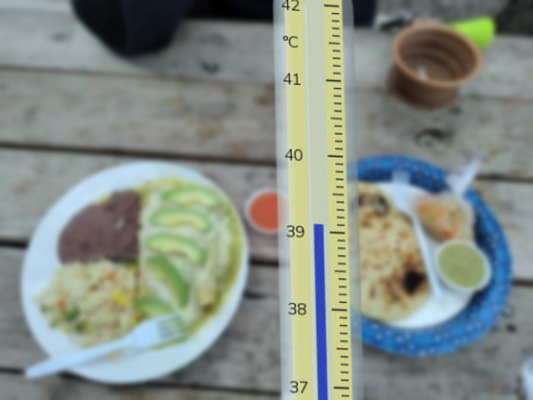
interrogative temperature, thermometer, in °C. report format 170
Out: 39.1
